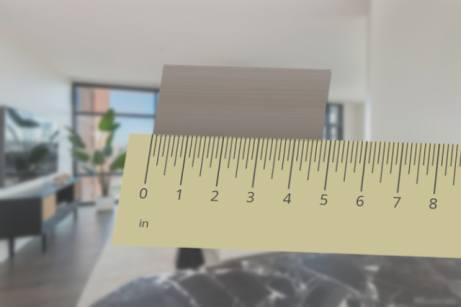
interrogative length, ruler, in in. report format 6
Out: 4.75
